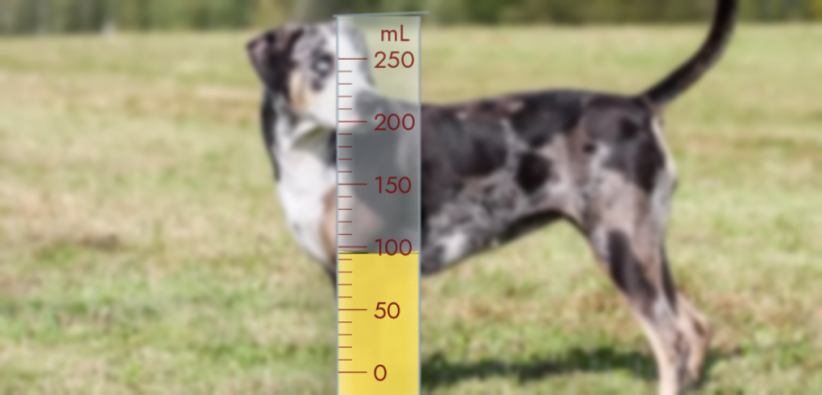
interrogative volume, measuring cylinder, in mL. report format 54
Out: 95
